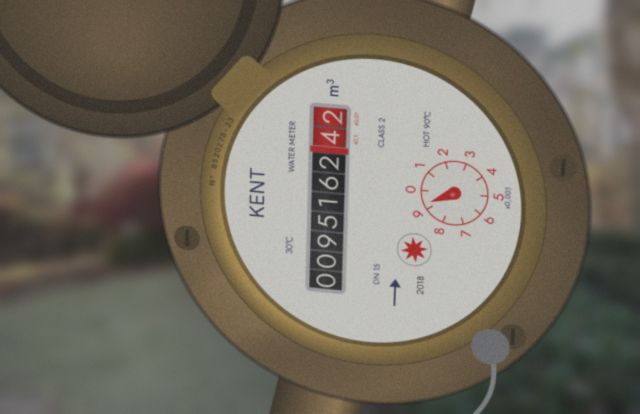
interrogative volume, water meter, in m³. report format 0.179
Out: 95162.419
